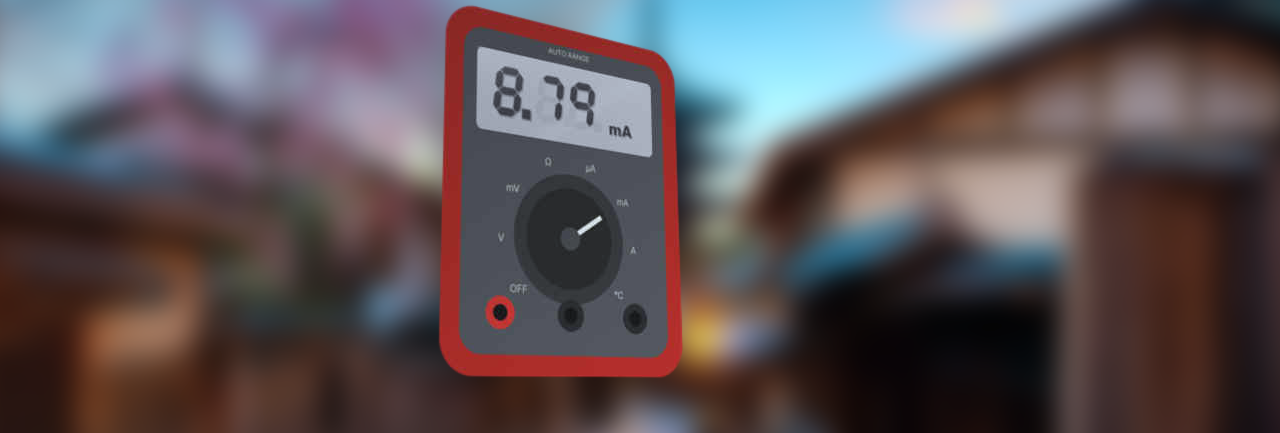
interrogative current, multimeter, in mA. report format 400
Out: 8.79
